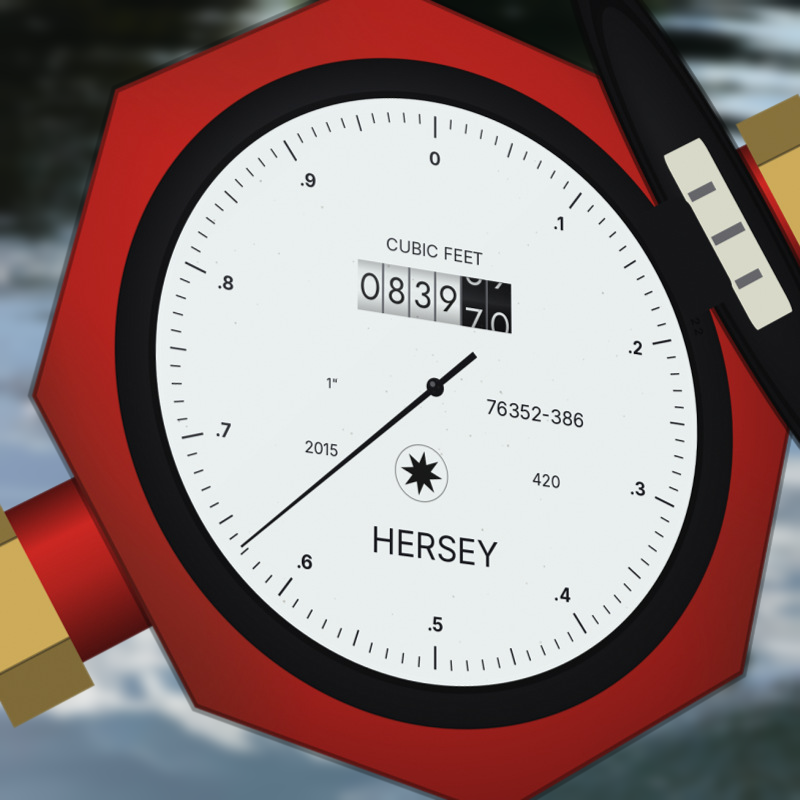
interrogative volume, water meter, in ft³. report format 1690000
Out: 83969.63
